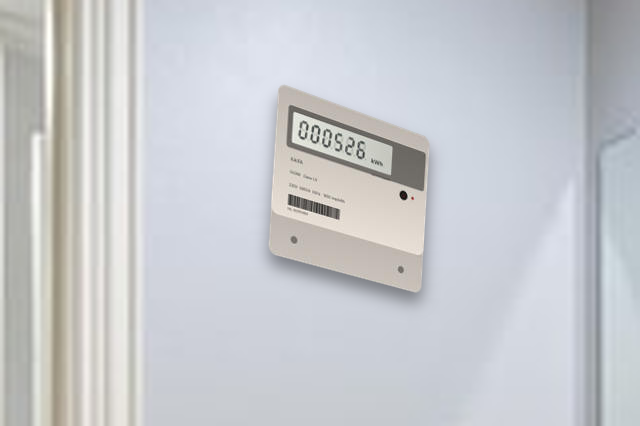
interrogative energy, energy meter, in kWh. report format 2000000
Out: 526
